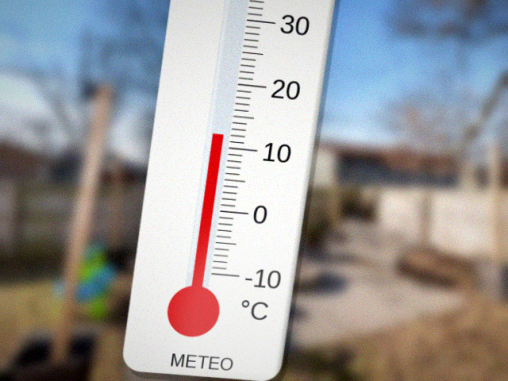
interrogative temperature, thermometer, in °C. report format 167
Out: 12
